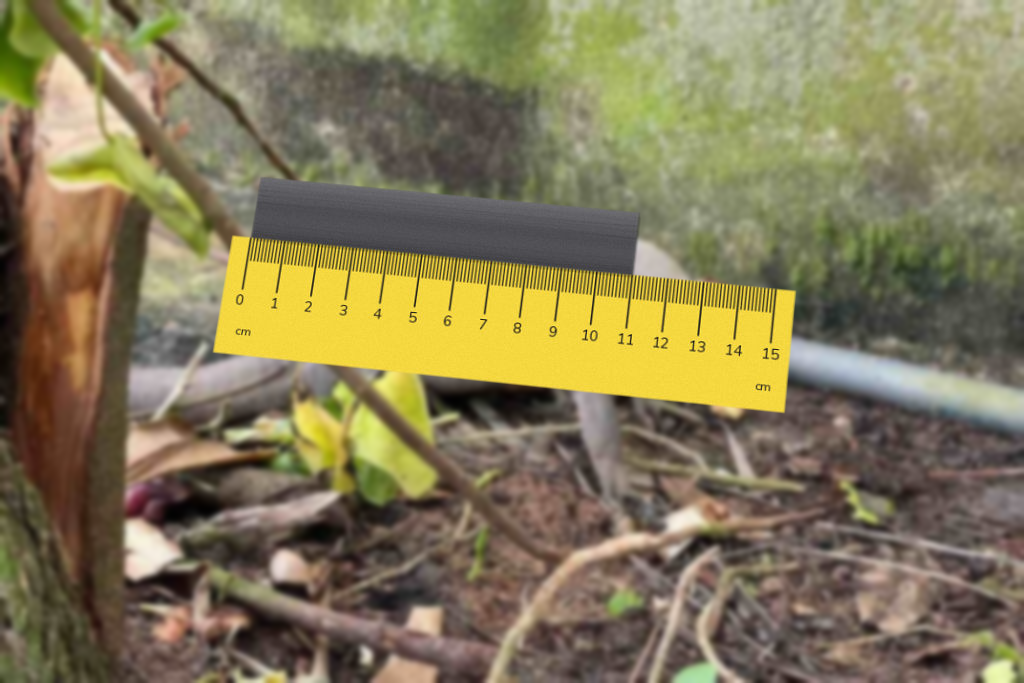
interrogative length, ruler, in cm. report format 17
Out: 11
